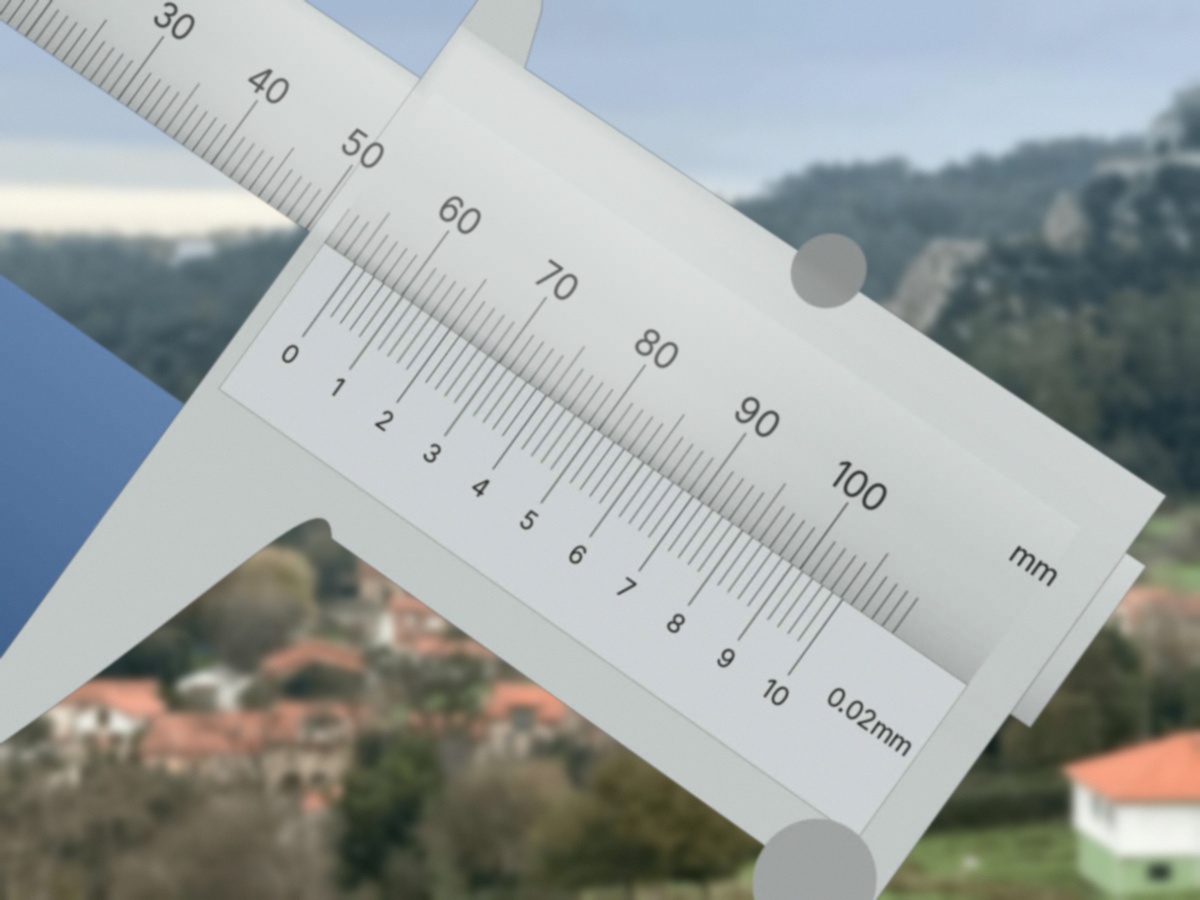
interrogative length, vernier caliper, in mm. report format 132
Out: 55.2
